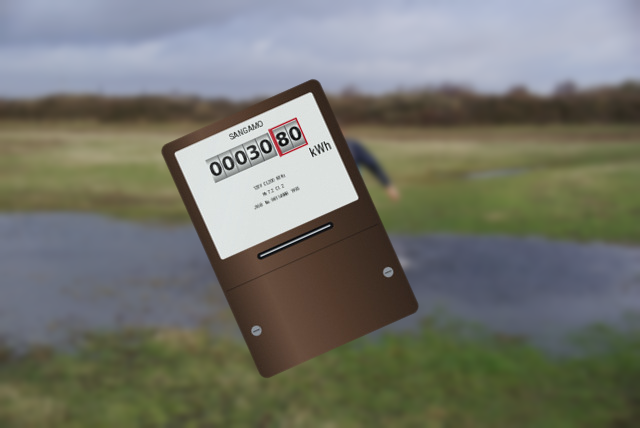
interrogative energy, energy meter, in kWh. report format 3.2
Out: 30.80
